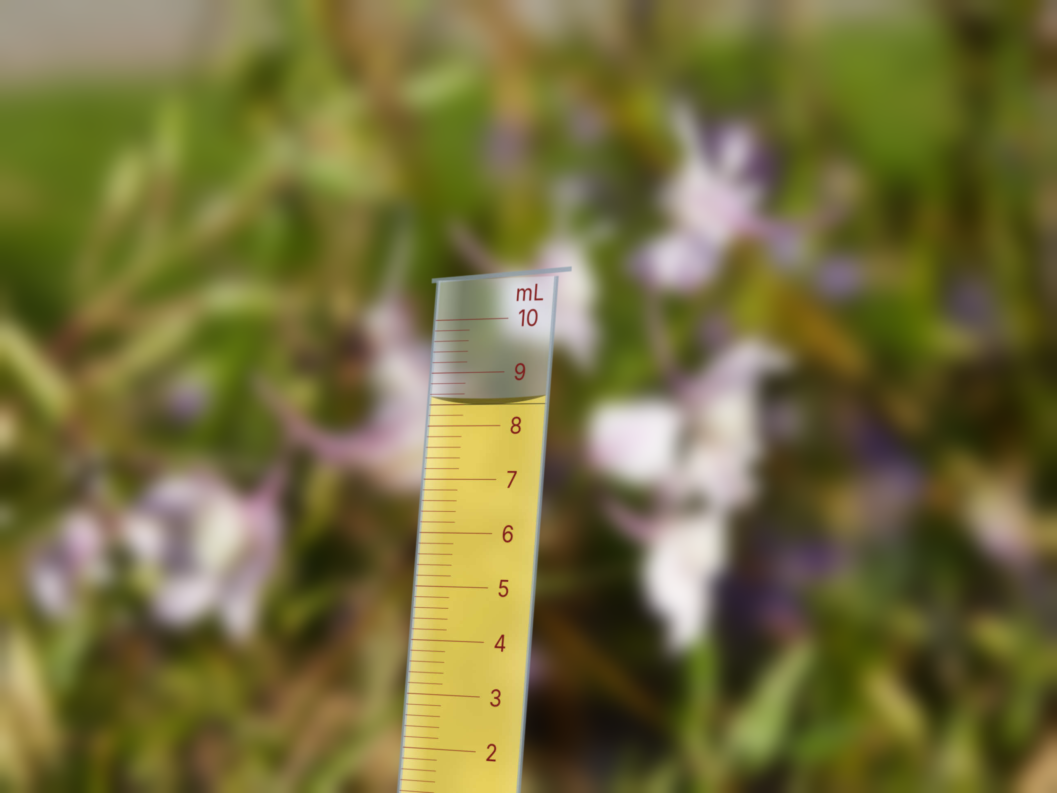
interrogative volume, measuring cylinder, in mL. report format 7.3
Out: 8.4
